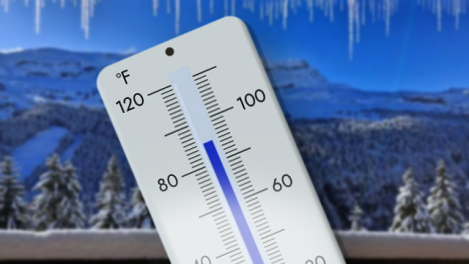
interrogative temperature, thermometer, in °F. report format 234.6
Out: 90
